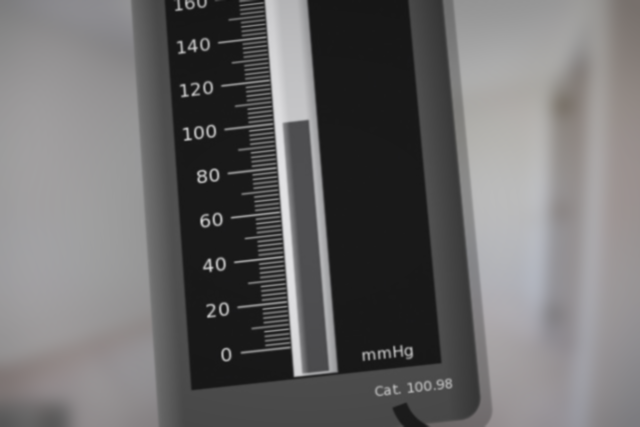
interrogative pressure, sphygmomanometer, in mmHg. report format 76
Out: 100
